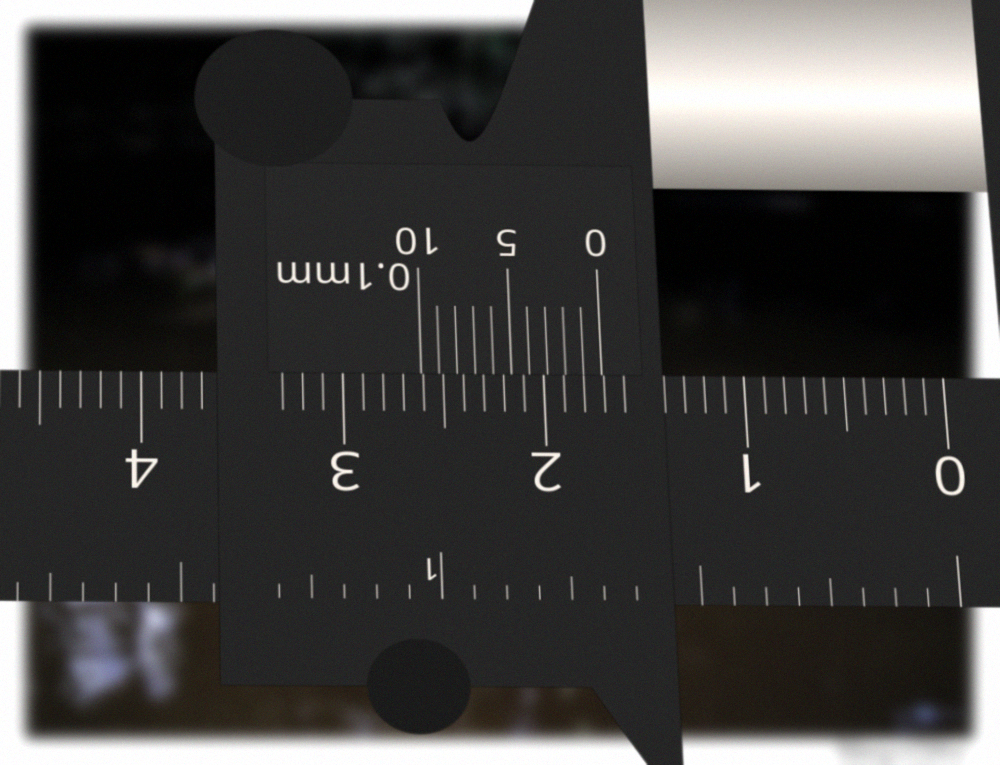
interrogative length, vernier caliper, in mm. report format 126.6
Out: 17.1
